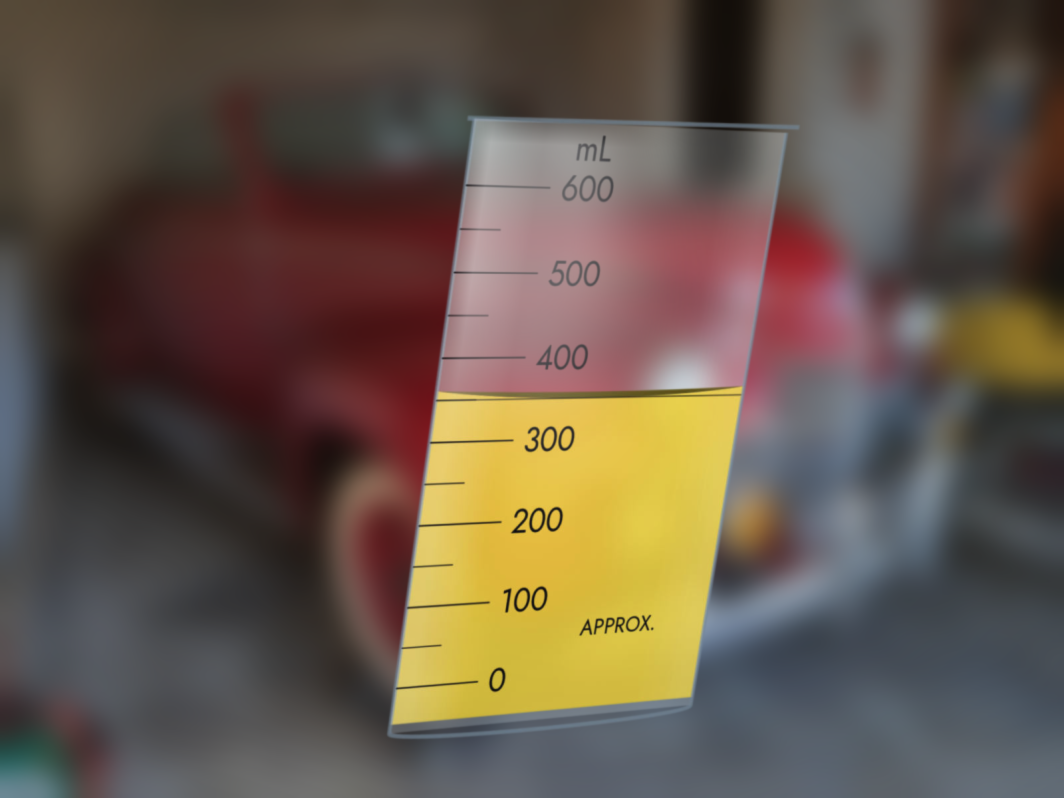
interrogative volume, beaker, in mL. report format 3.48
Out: 350
